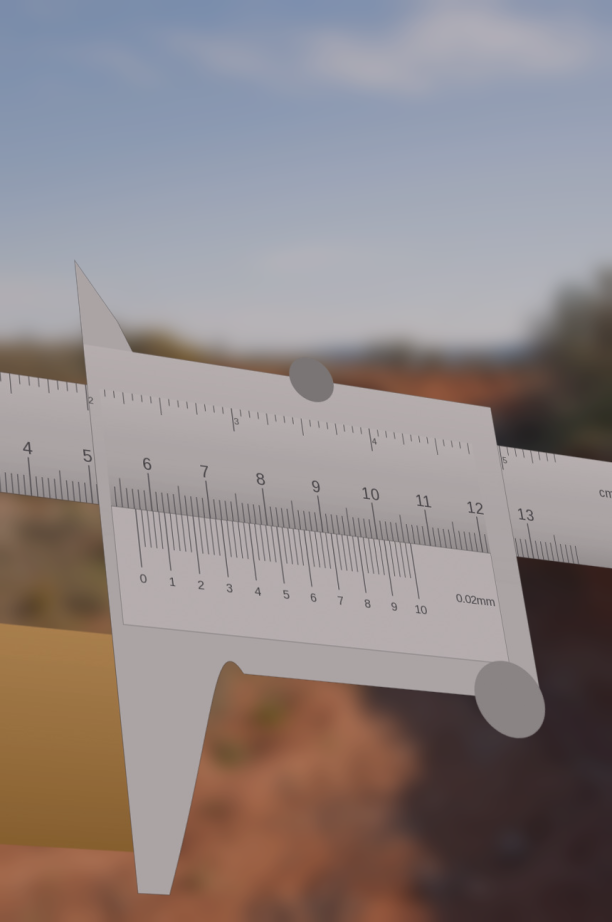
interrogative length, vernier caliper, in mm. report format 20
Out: 57.2
